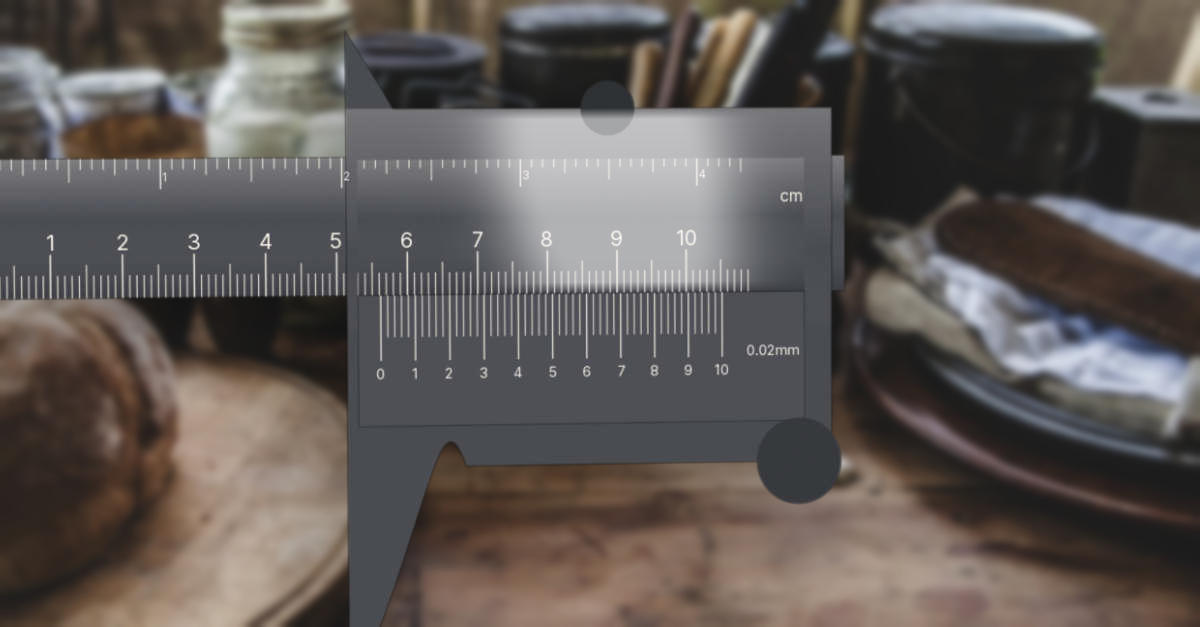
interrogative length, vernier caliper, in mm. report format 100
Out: 56.2
